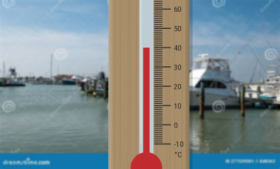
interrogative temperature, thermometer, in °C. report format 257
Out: 40
